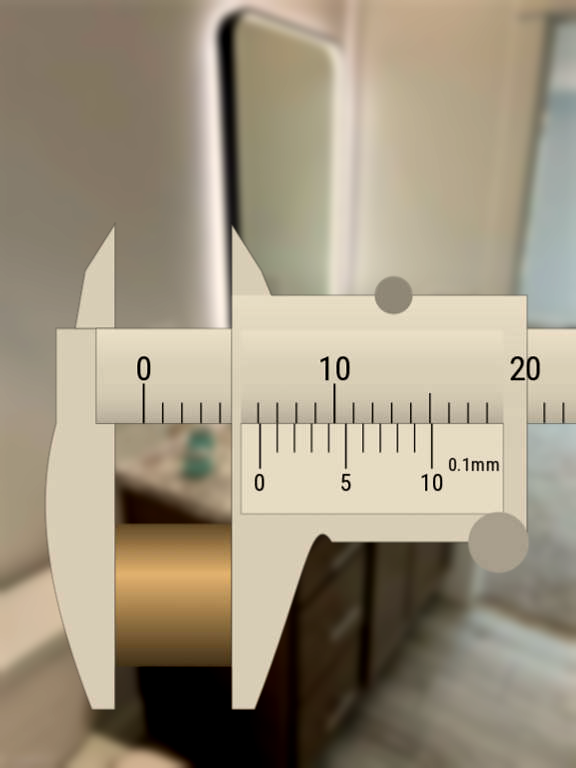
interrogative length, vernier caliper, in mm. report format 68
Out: 6.1
